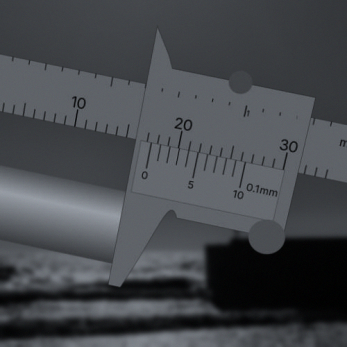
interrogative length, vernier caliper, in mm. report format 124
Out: 17.4
